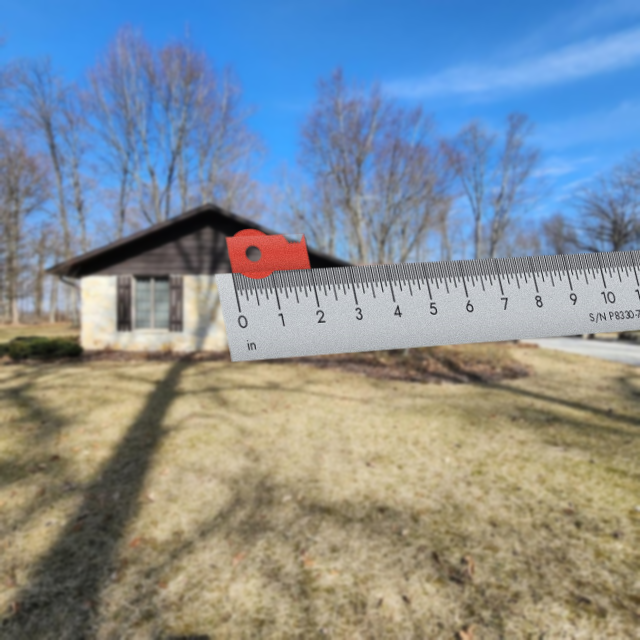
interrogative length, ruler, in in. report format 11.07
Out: 2
